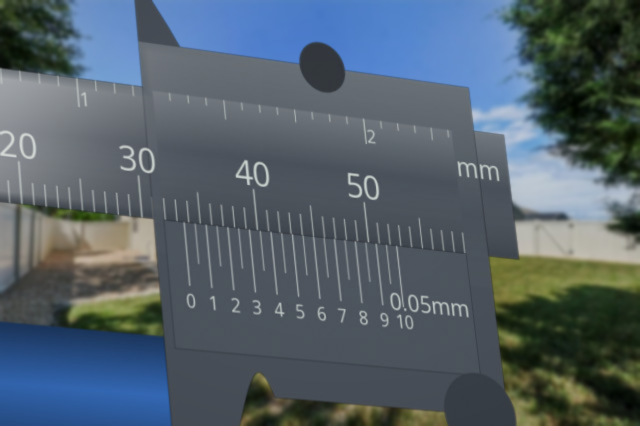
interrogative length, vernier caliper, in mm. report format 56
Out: 33.6
